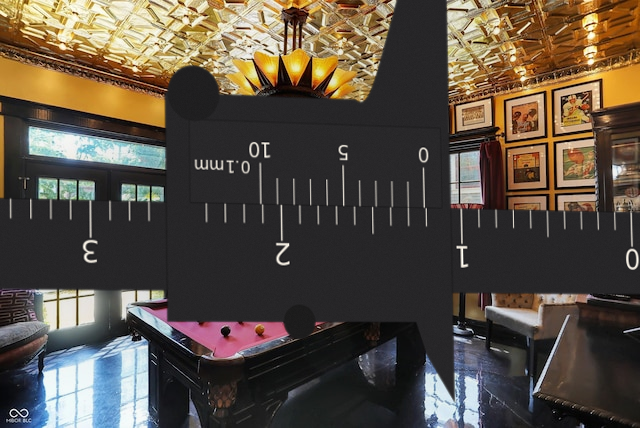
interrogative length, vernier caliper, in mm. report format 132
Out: 12.1
